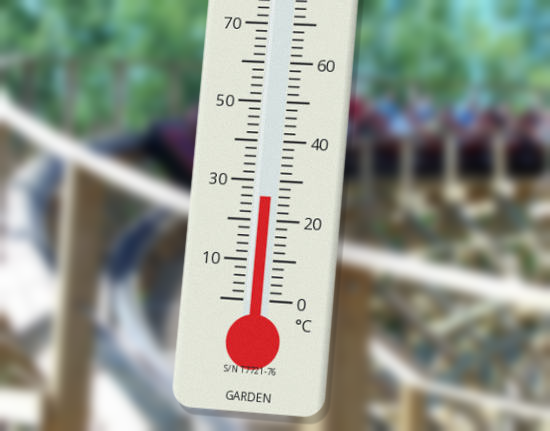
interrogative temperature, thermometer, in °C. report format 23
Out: 26
